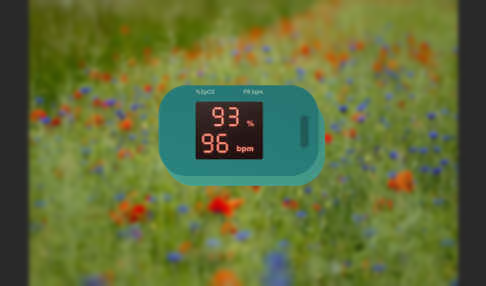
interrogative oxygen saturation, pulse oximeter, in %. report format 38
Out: 93
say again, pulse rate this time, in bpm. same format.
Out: 96
